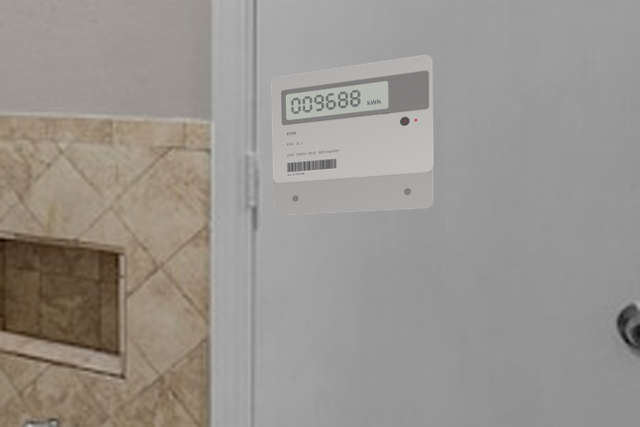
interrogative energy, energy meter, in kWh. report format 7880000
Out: 9688
